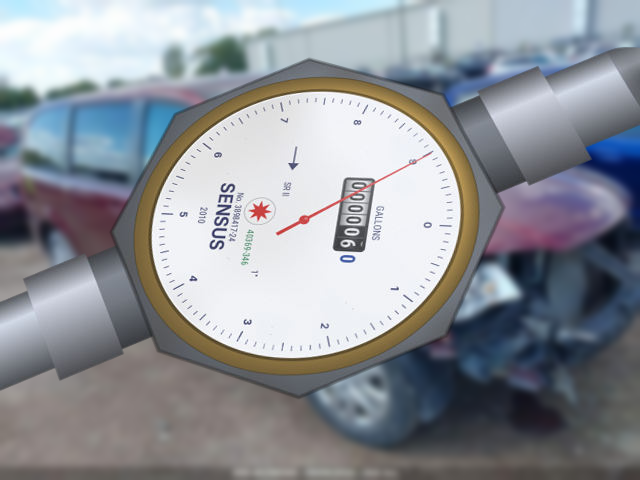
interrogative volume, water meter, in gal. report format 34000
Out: 59.0
